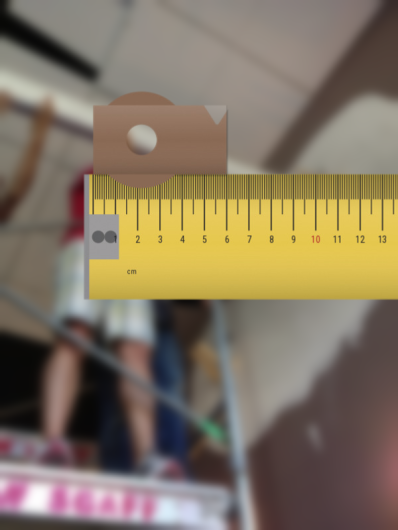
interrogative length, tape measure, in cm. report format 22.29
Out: 6
